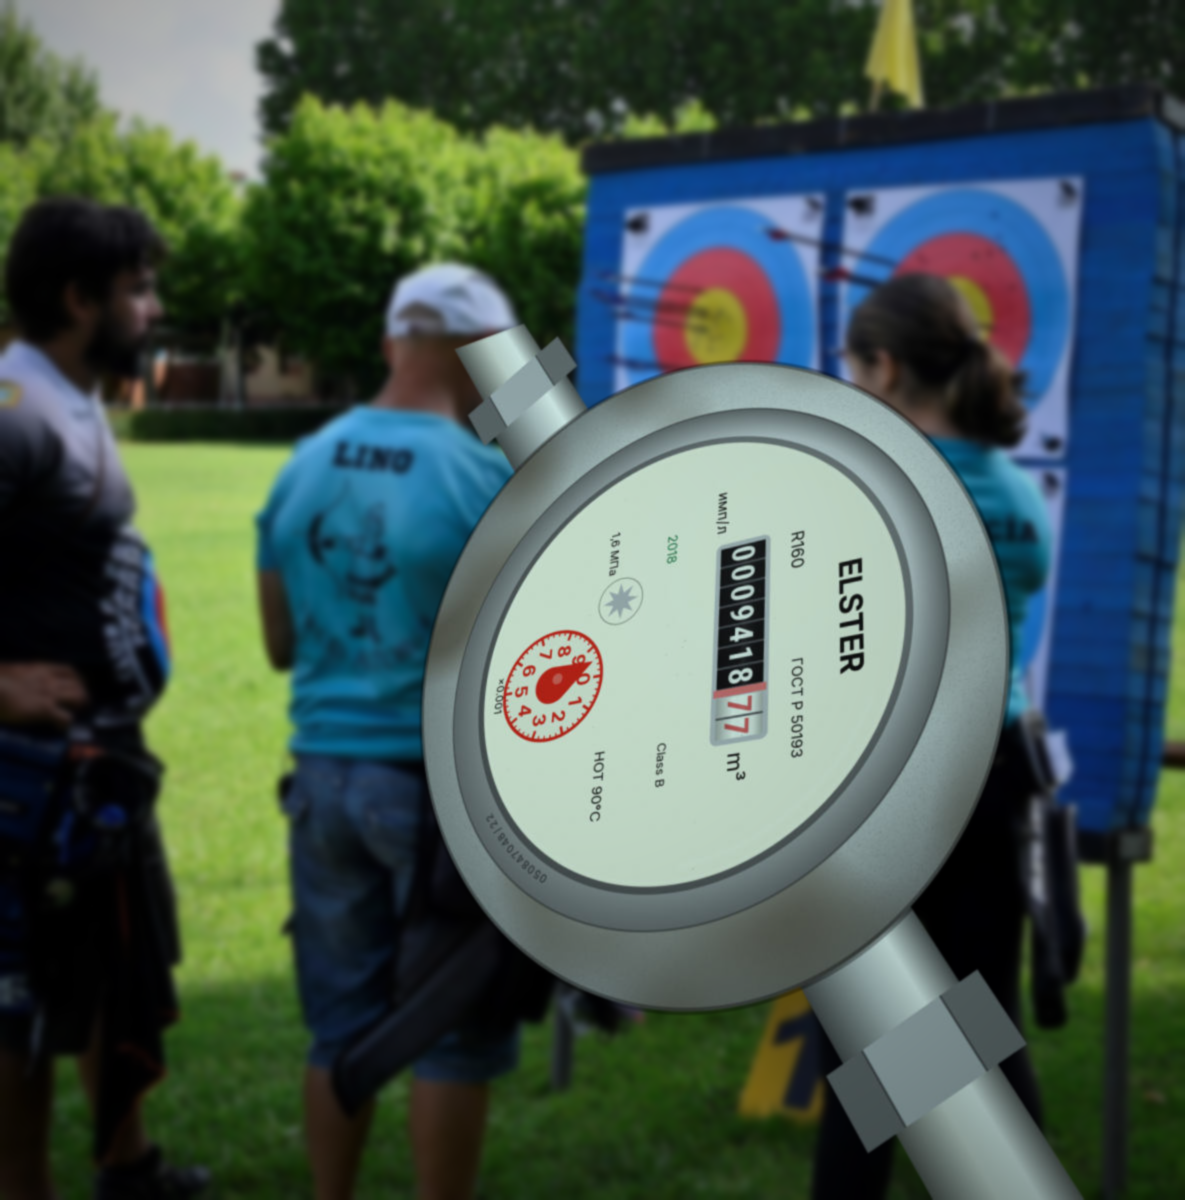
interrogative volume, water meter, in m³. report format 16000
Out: 9418.769
